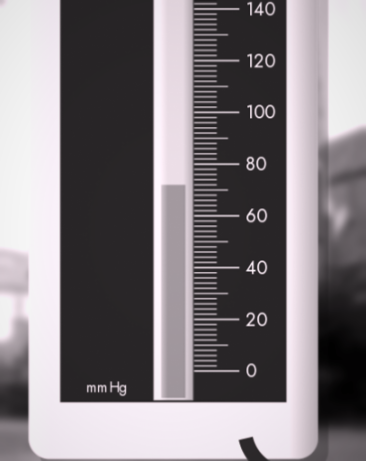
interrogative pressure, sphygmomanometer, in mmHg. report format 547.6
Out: 72
